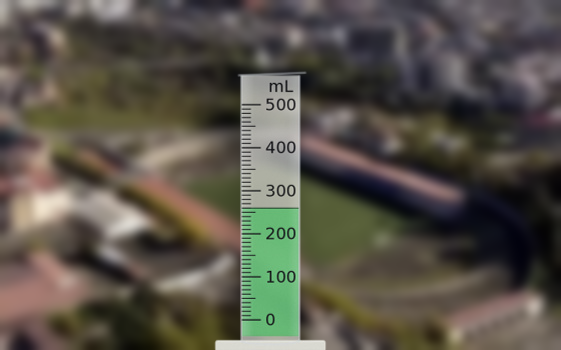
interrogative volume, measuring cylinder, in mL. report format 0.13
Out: 260
